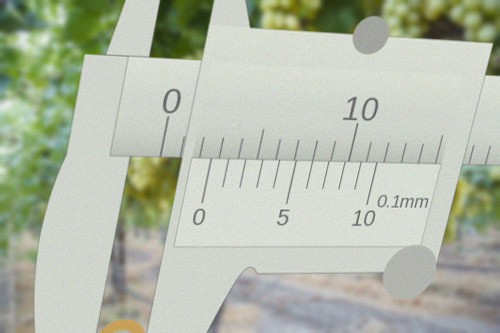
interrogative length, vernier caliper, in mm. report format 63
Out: 2.6
